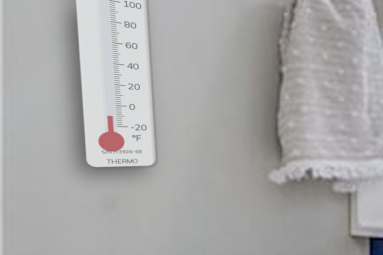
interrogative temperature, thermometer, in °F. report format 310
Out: -10
